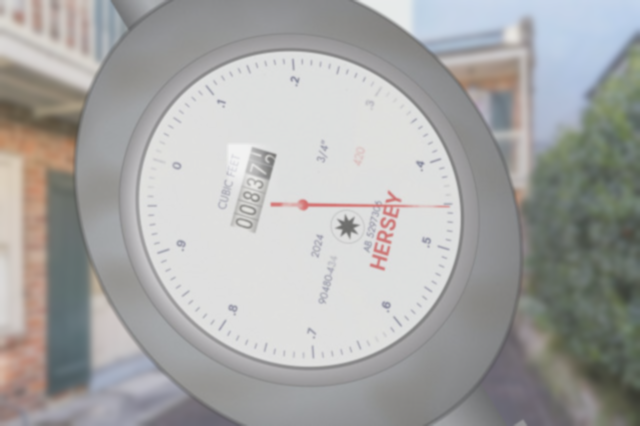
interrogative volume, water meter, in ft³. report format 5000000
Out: 8371.45
